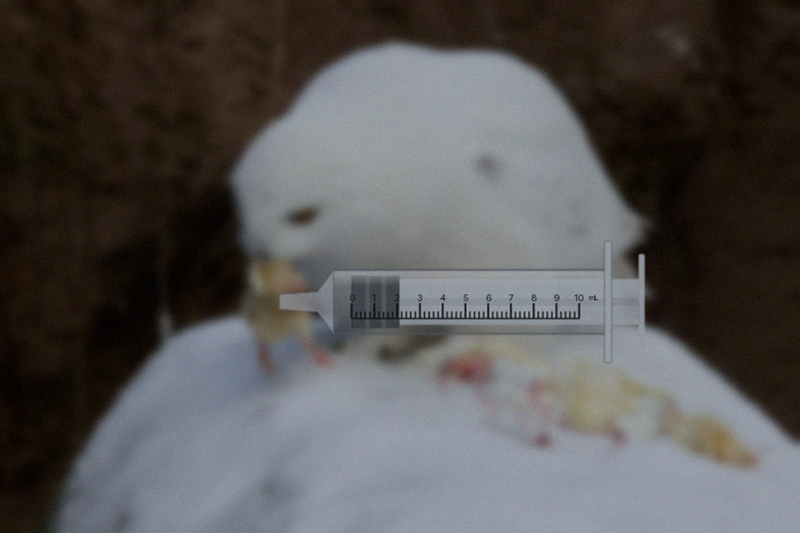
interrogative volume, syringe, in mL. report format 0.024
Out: 0
